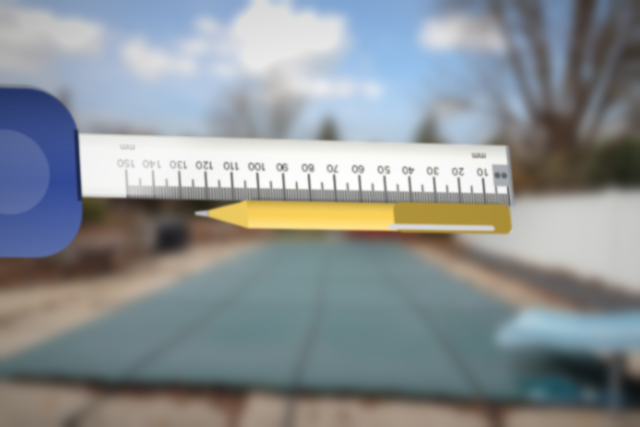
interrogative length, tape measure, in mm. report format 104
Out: 125
